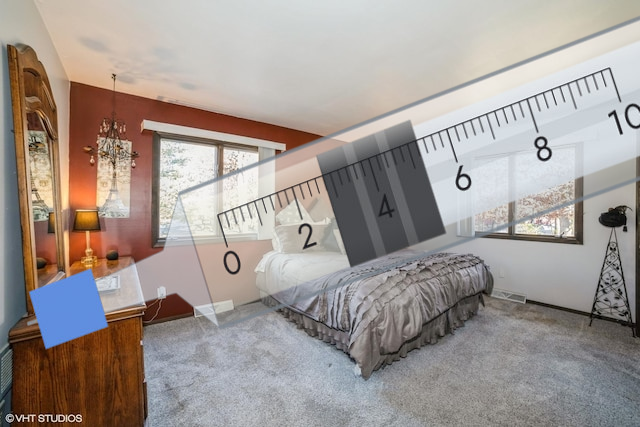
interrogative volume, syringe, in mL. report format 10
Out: 2.8
